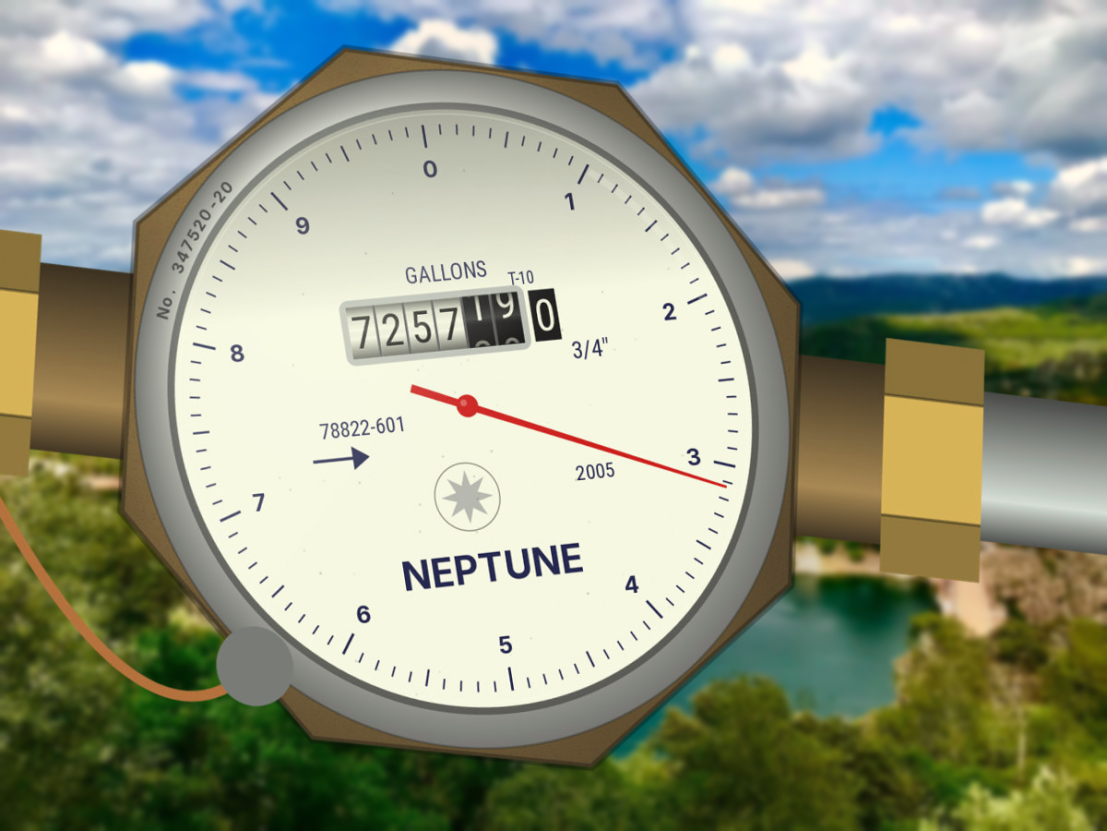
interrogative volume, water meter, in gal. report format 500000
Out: 7257193.1
